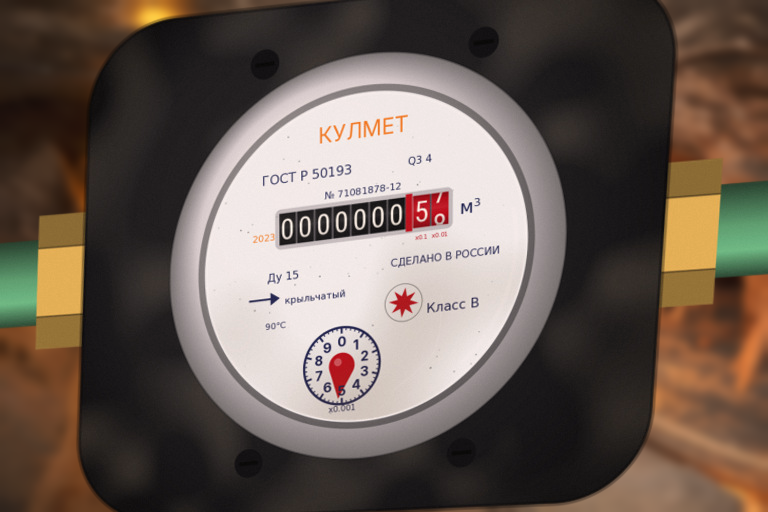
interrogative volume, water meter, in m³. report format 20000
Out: 0.575
